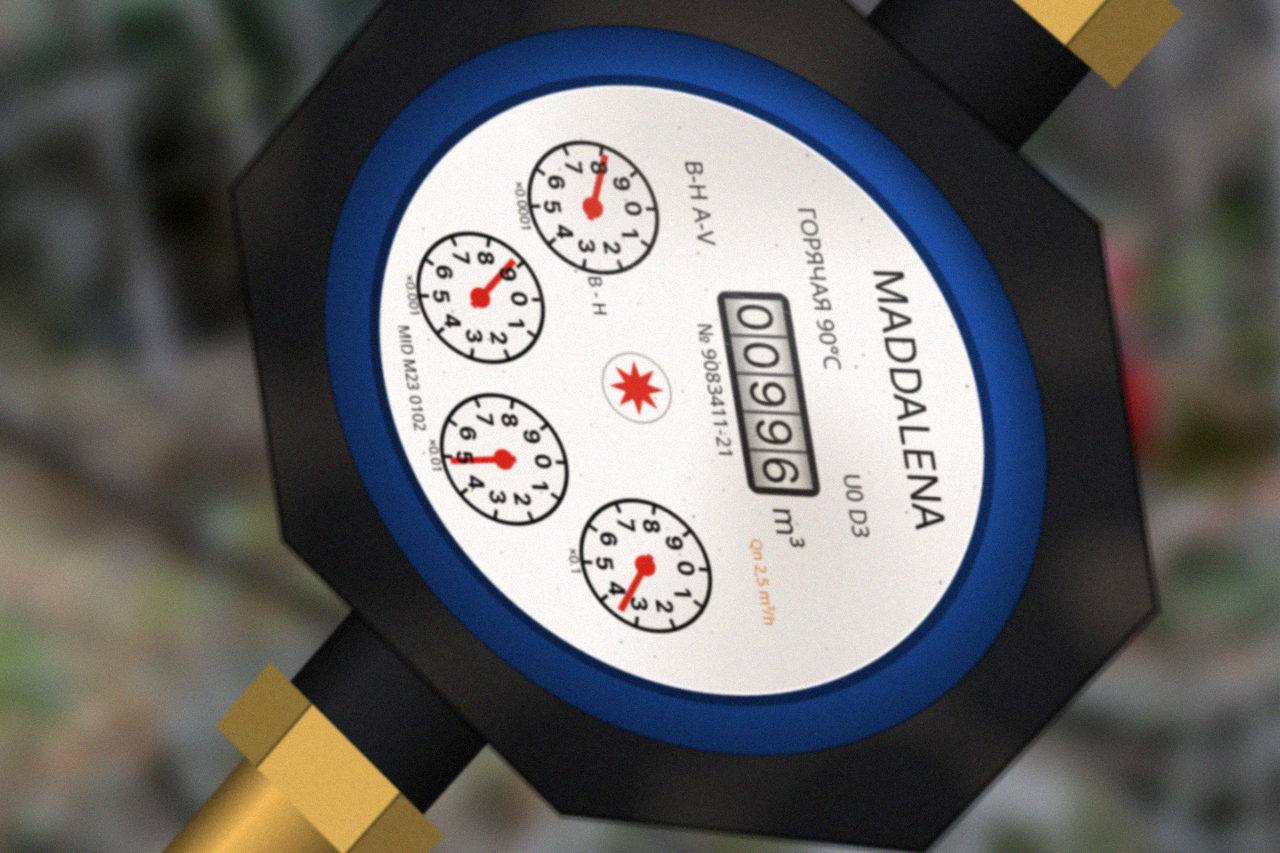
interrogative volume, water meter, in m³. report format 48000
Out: 996.3488
